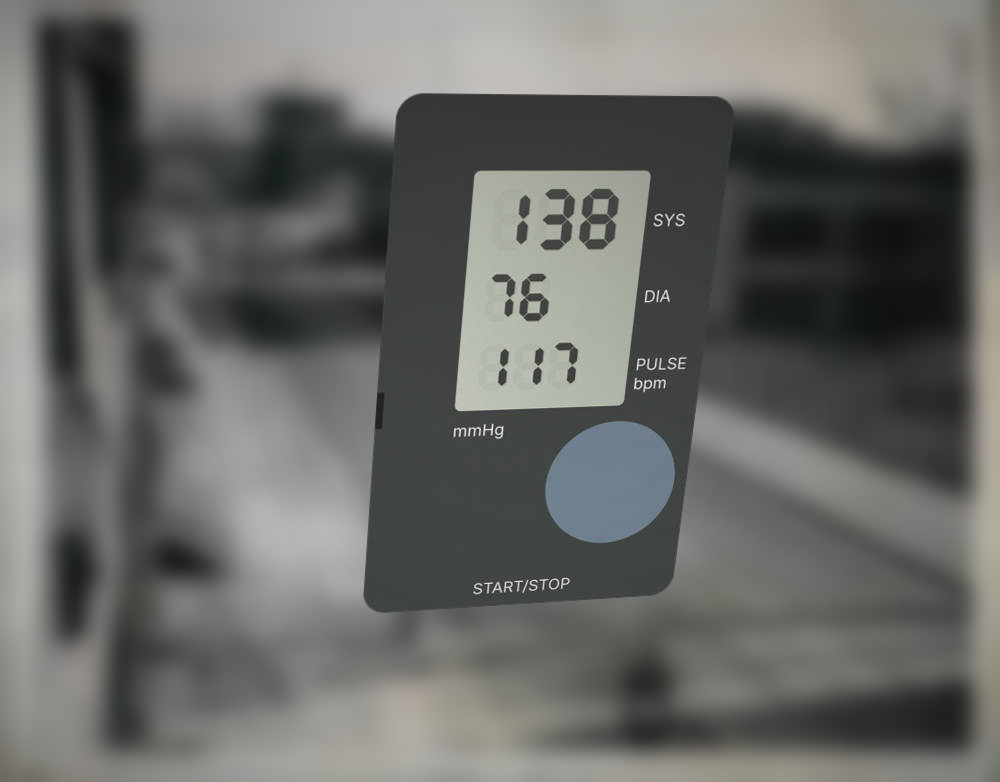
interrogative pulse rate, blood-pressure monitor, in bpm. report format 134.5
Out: 117
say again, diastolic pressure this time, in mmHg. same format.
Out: 76
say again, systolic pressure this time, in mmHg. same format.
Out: 138
